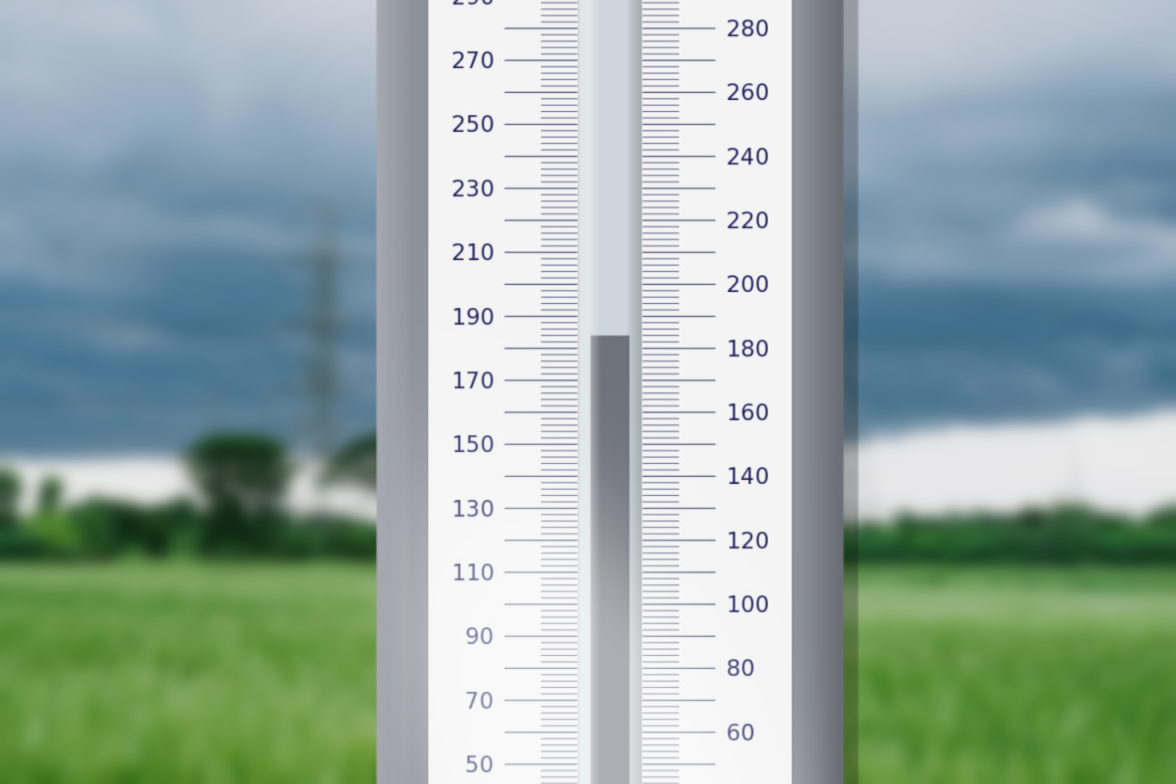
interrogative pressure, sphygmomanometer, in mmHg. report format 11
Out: 184
